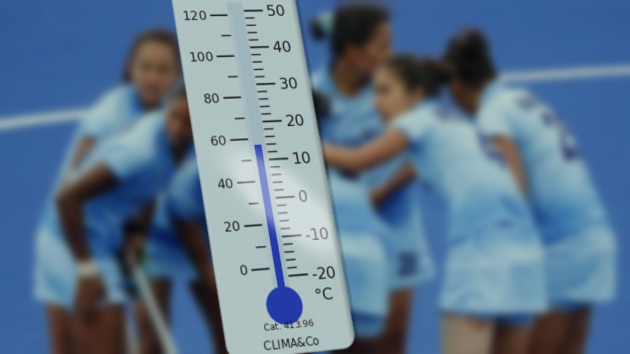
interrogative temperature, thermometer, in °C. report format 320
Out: 14
